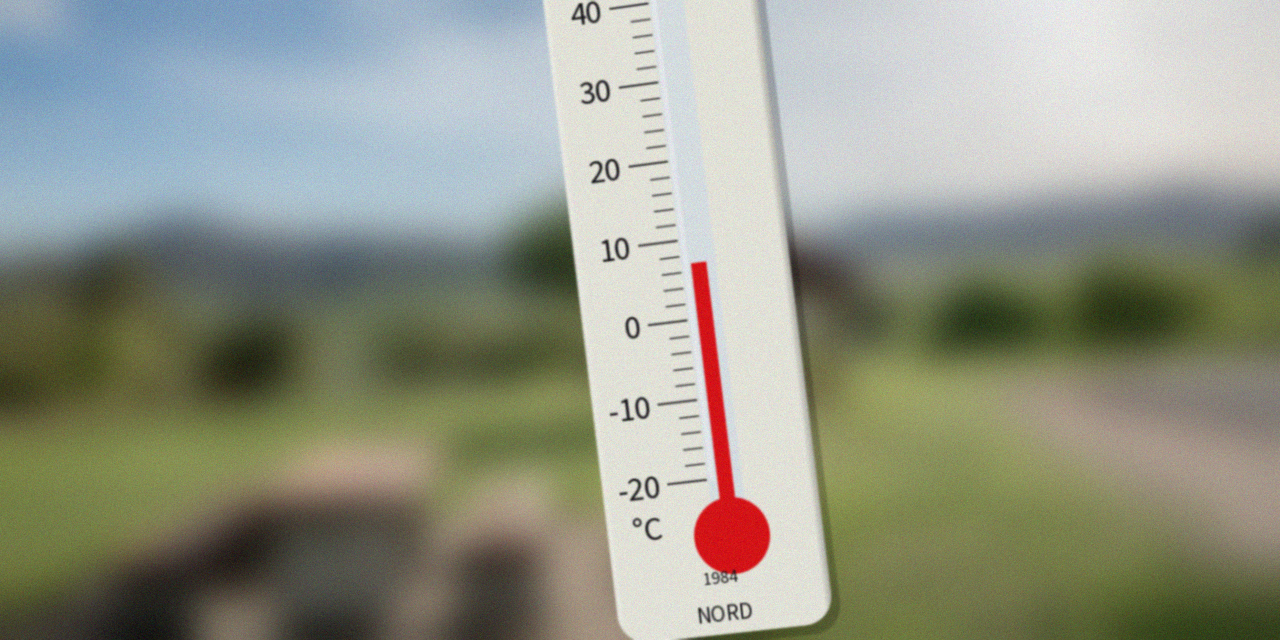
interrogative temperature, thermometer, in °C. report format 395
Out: 7
